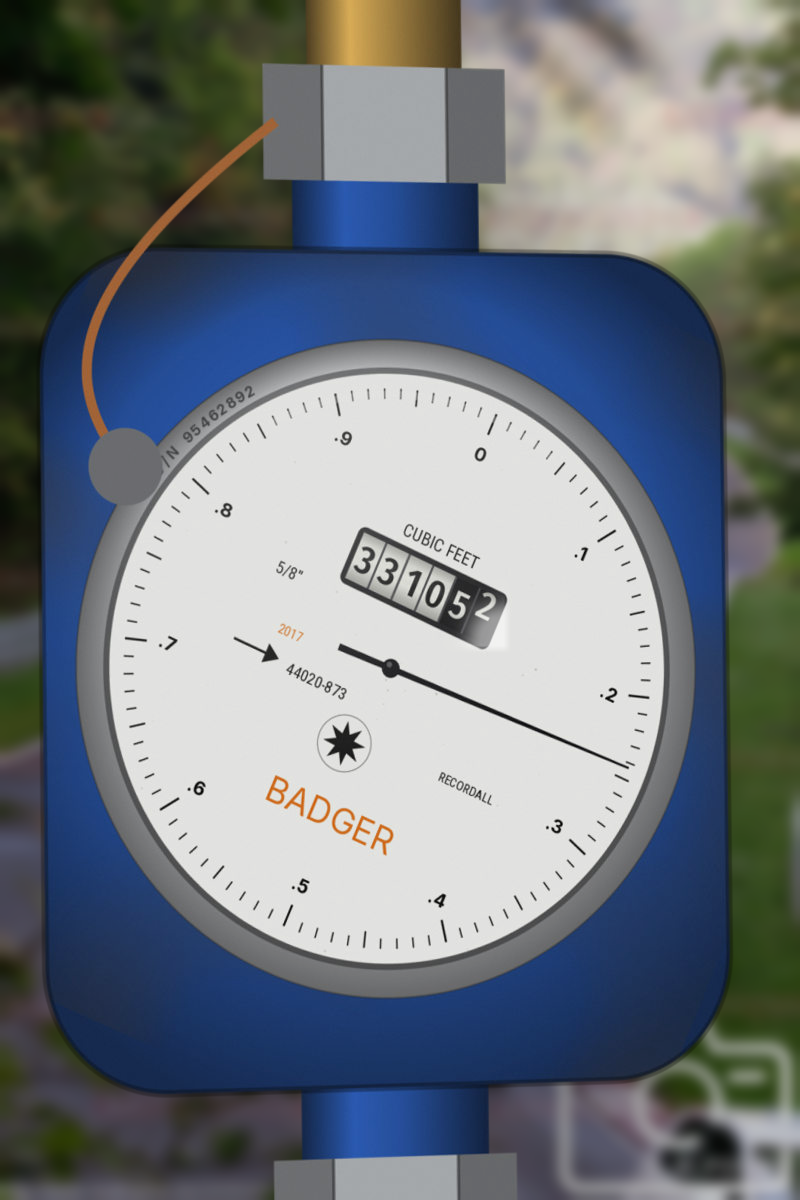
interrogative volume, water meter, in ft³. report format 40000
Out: 331052.24
